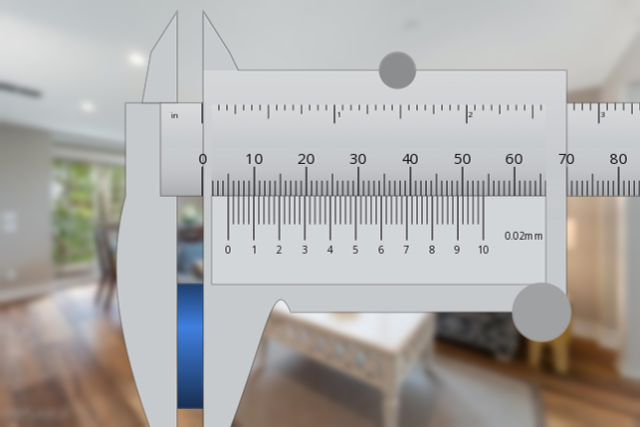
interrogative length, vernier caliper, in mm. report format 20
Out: 5.0
